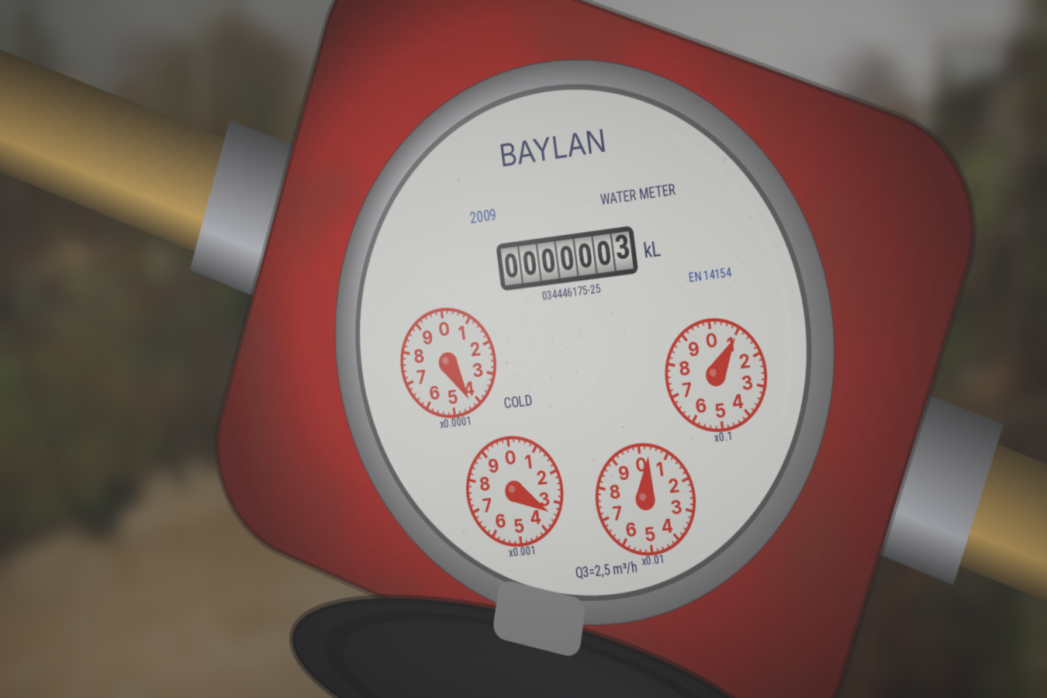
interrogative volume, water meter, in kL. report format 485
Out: 3.1034
